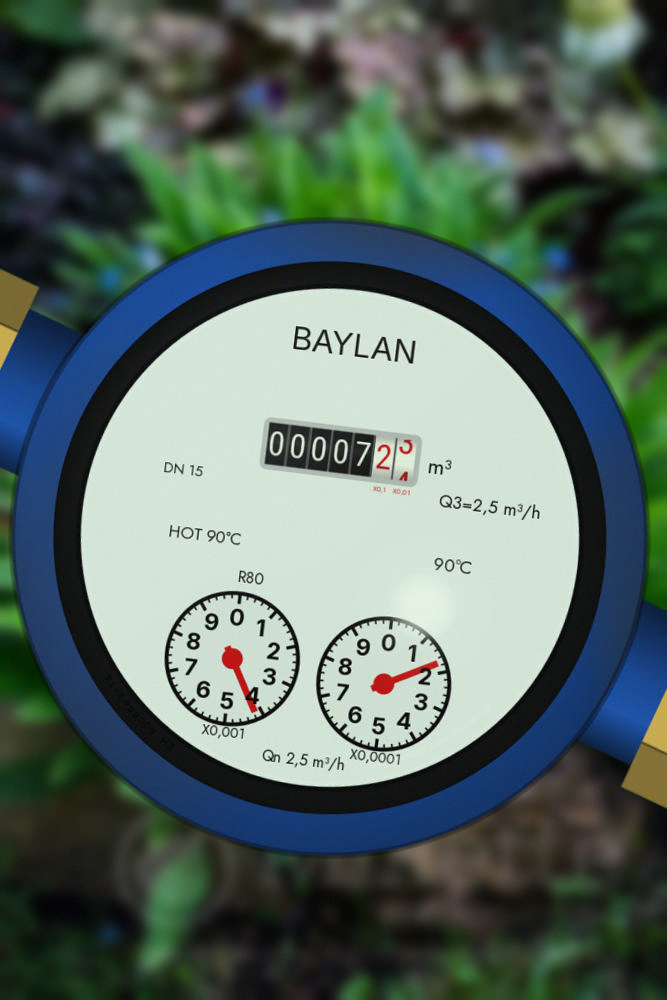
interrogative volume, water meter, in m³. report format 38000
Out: 7.2341
